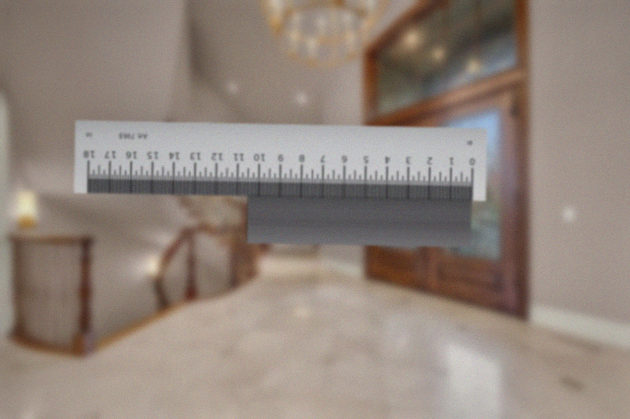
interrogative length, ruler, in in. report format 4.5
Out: 10.5
